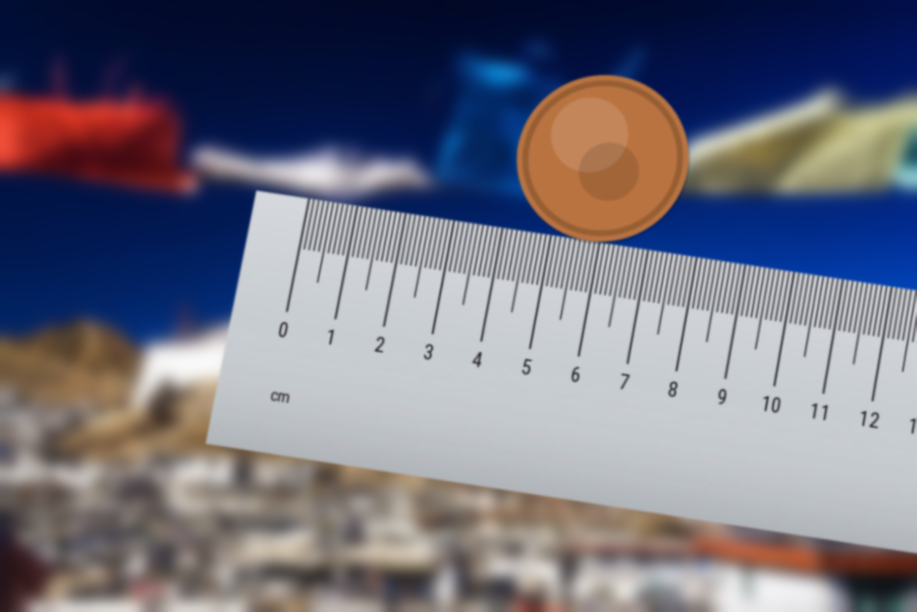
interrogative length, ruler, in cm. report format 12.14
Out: 3.5
